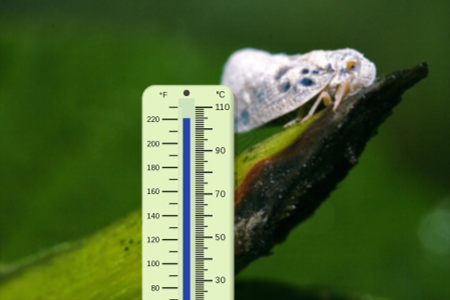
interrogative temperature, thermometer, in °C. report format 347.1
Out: 105
